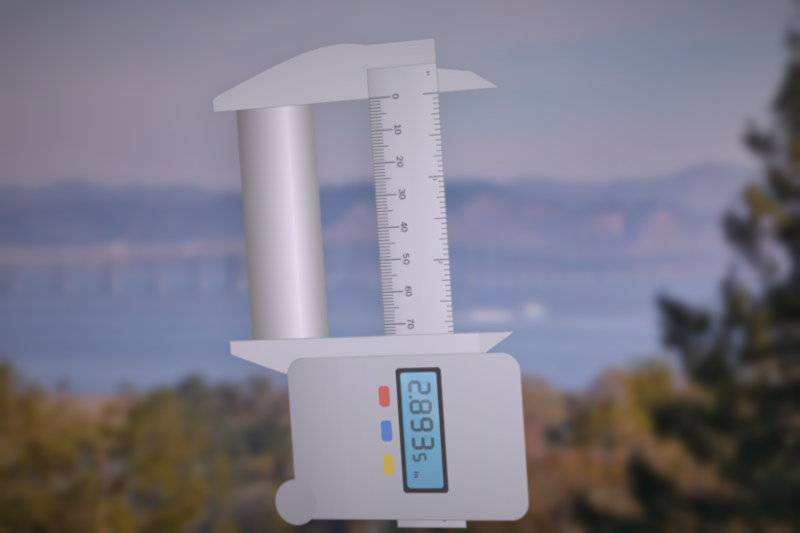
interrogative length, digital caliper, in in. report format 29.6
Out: 2.8935
